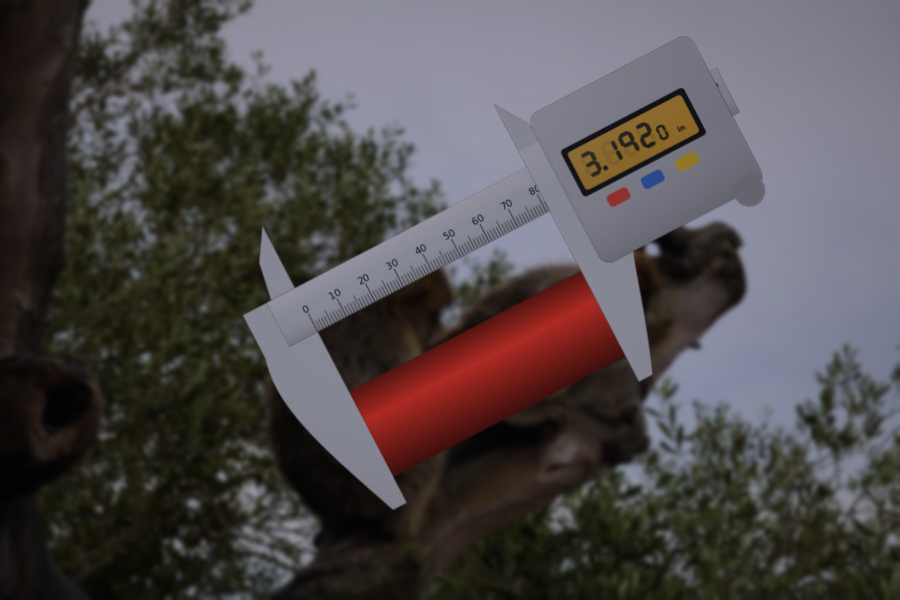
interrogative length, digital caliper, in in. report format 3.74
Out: 3.1920
